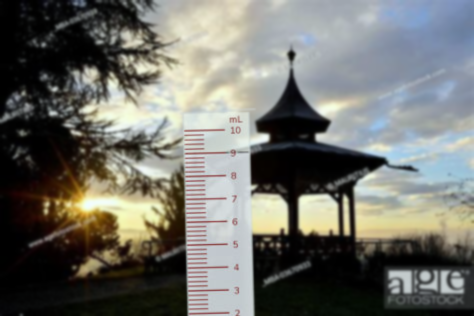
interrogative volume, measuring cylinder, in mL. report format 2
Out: 9
